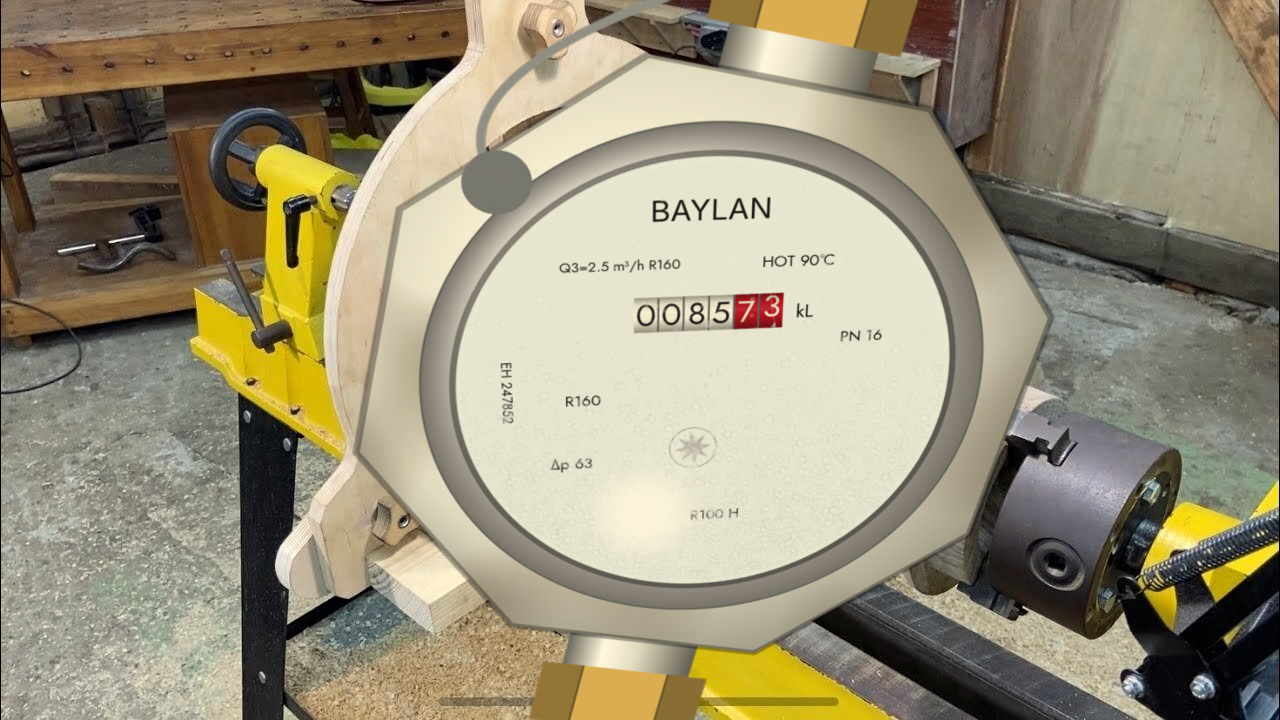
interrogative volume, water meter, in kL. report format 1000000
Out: 85.73
